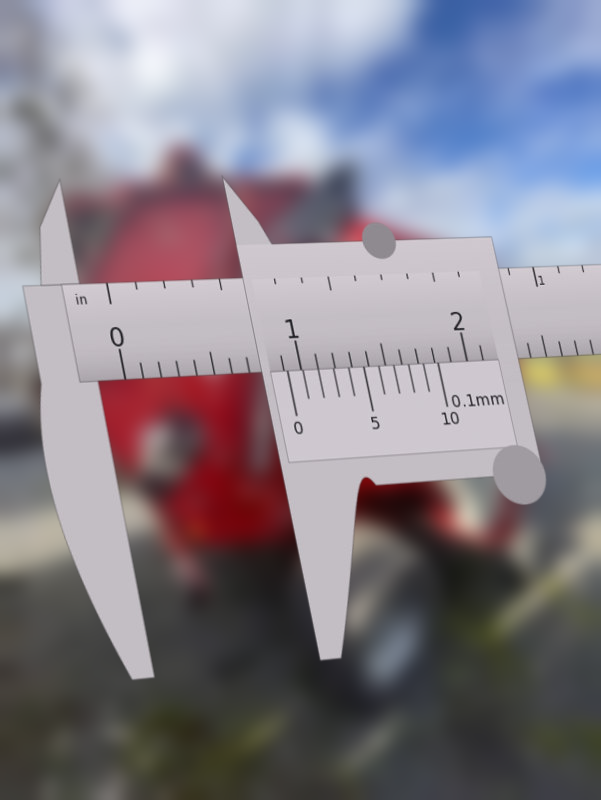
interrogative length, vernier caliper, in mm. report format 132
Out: 9.2
